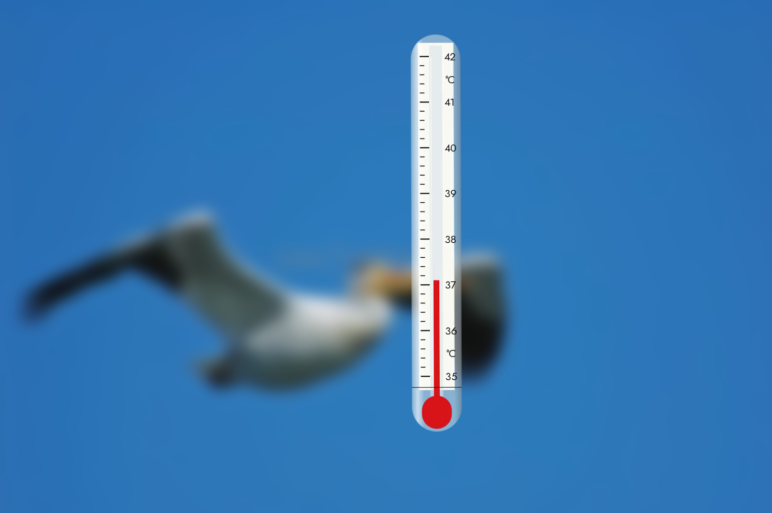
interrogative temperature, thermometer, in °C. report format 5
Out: 37.1
